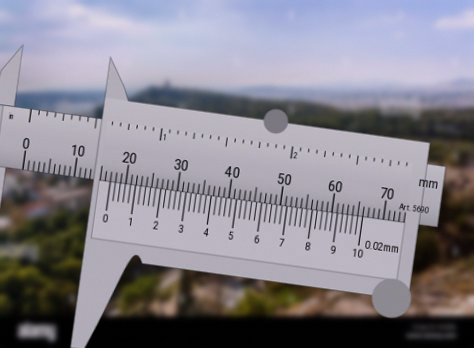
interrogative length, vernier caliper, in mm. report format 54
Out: 17.0
